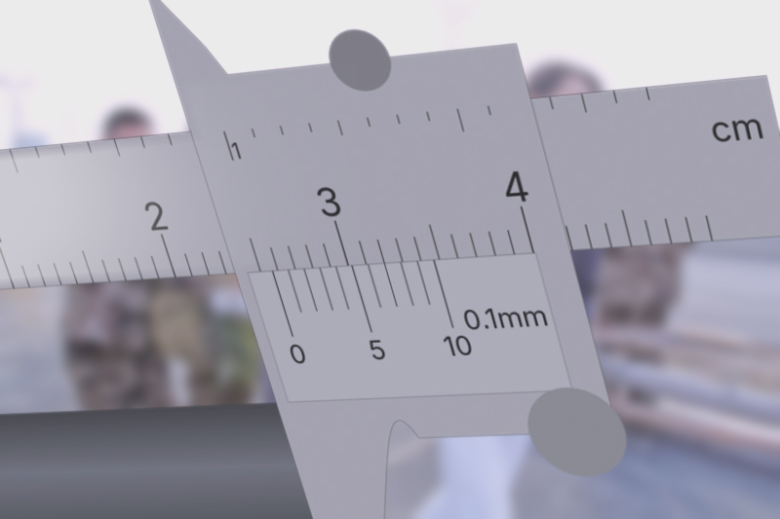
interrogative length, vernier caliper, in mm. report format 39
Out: 25.7
